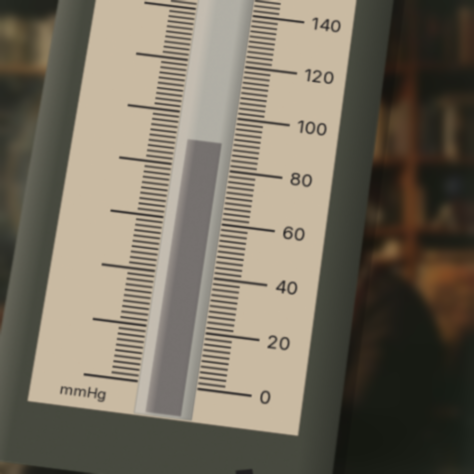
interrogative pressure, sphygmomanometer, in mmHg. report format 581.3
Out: 90
